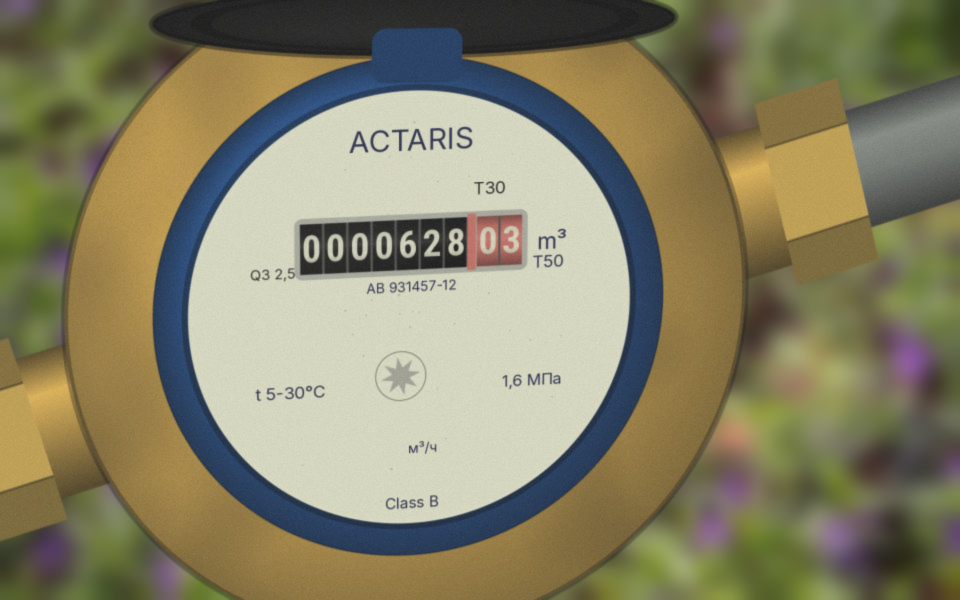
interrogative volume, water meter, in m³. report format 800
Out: 628.03
